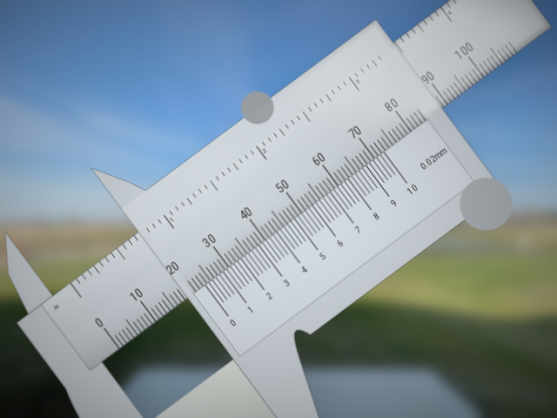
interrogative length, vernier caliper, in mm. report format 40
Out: 23.5
